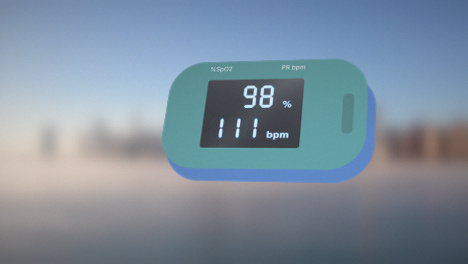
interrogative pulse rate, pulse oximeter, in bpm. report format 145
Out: 111
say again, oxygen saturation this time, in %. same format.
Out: 98
